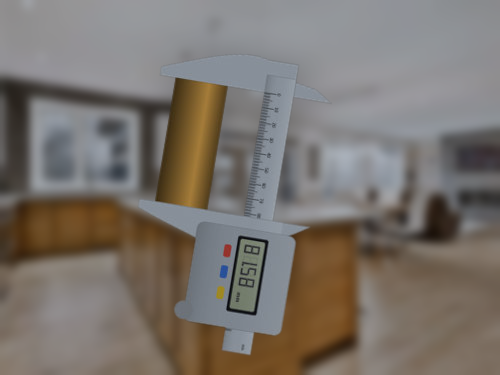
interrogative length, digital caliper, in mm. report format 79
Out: 81.58
